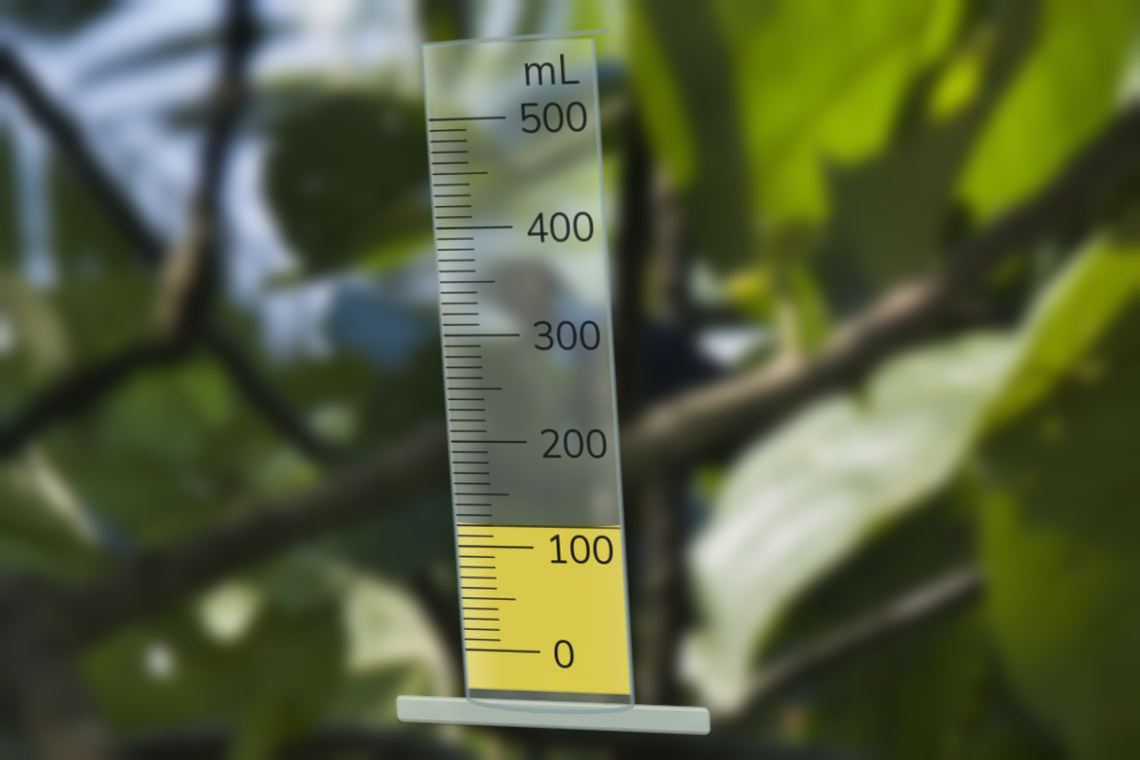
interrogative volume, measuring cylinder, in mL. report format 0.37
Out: 120
